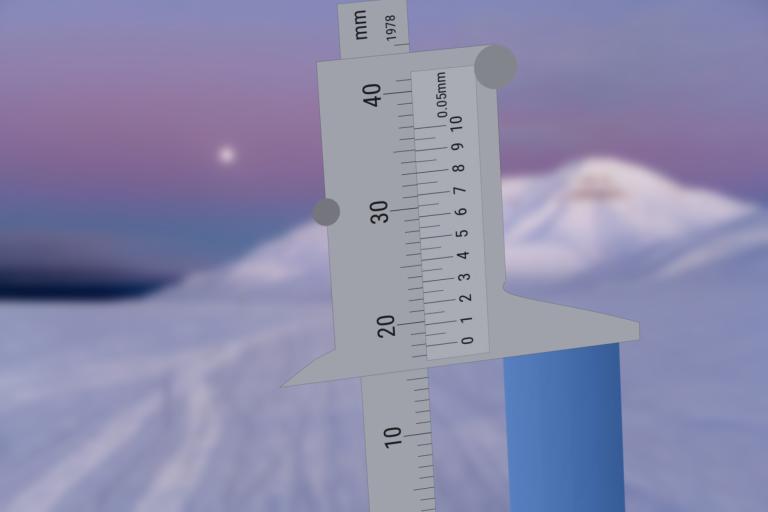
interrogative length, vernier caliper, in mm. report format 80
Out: 17.8
